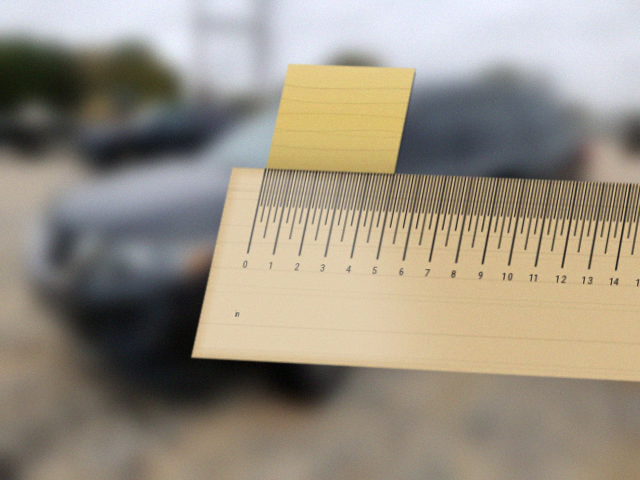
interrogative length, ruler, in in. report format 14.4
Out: 5
